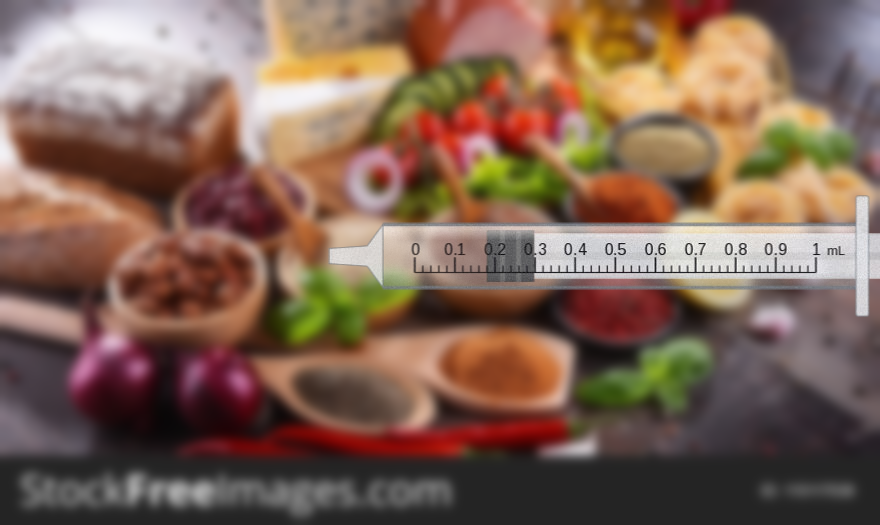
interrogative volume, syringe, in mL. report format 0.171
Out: 0.18
